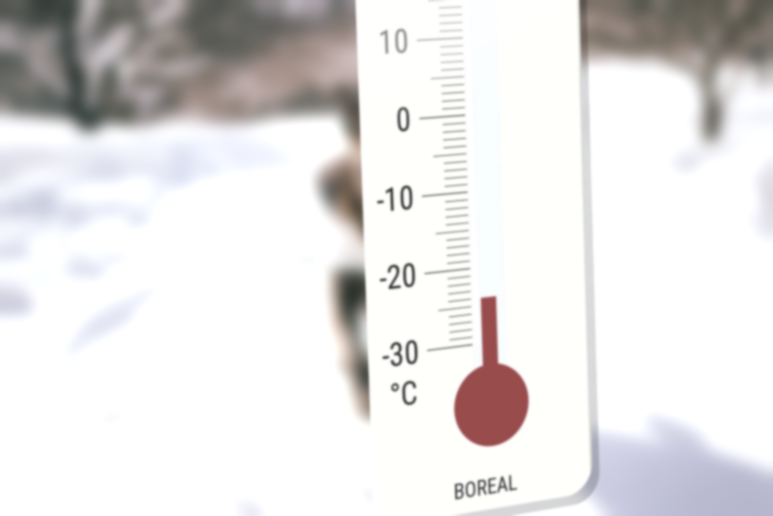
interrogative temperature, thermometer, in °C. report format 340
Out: -24
